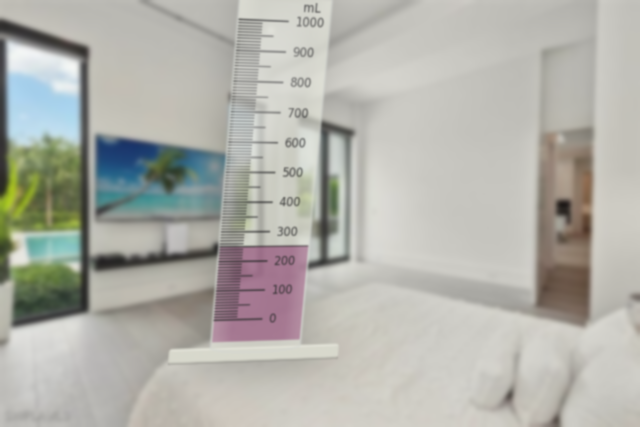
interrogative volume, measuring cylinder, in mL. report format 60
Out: 250
